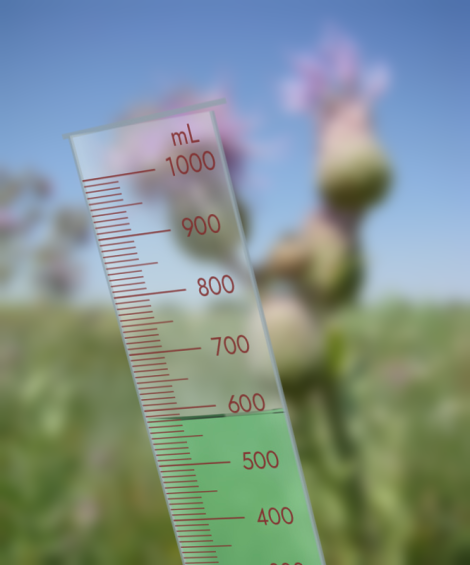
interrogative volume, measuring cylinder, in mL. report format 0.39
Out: 580
